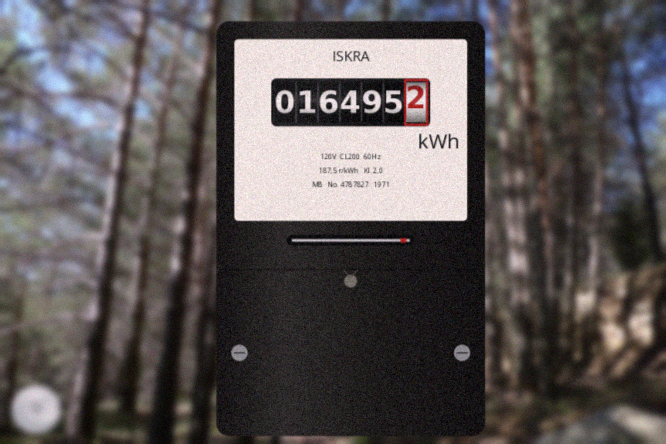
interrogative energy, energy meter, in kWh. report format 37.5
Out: 16495.2
